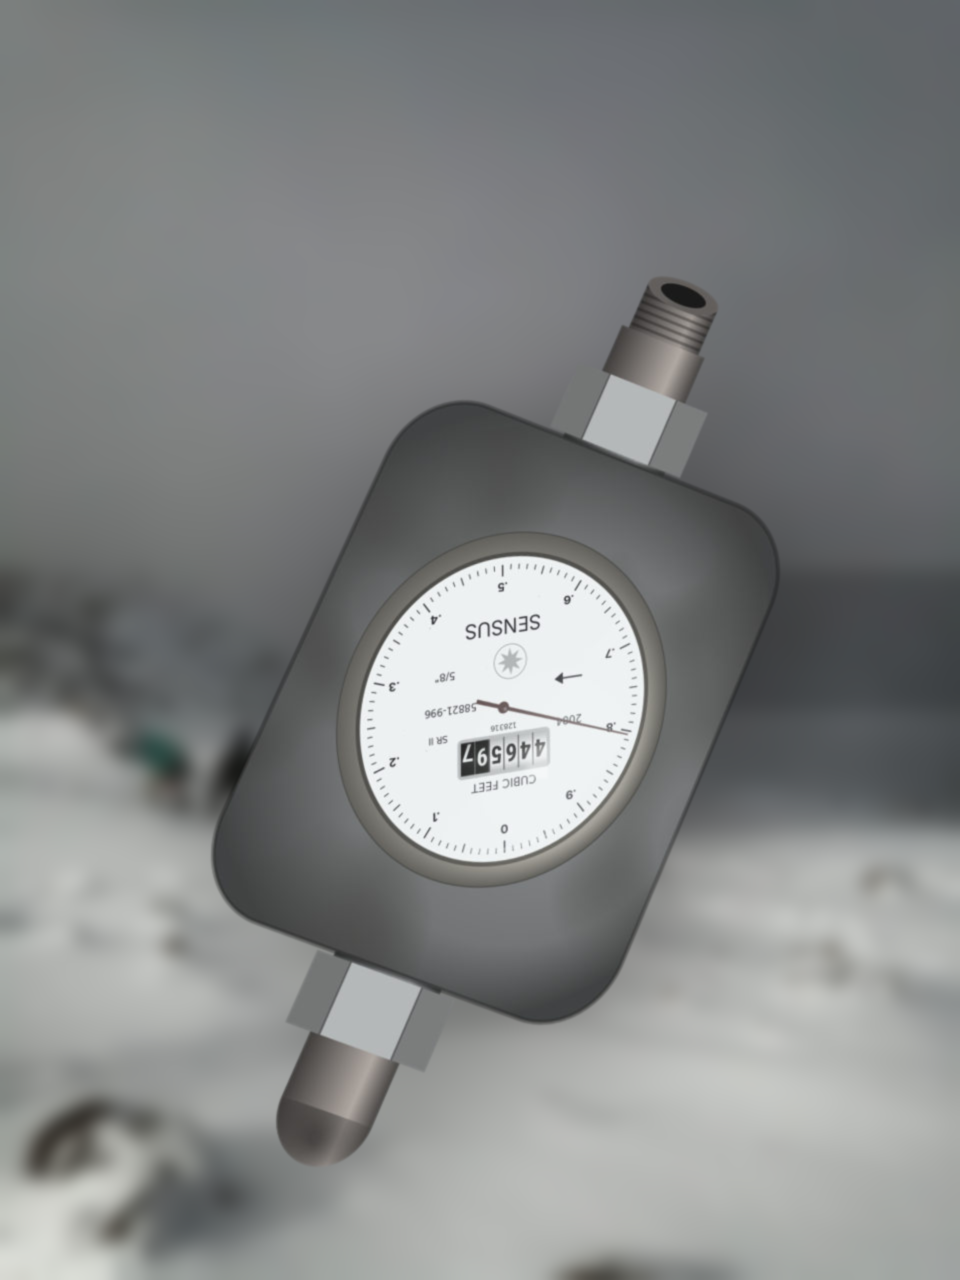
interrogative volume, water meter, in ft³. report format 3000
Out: 446596.80
